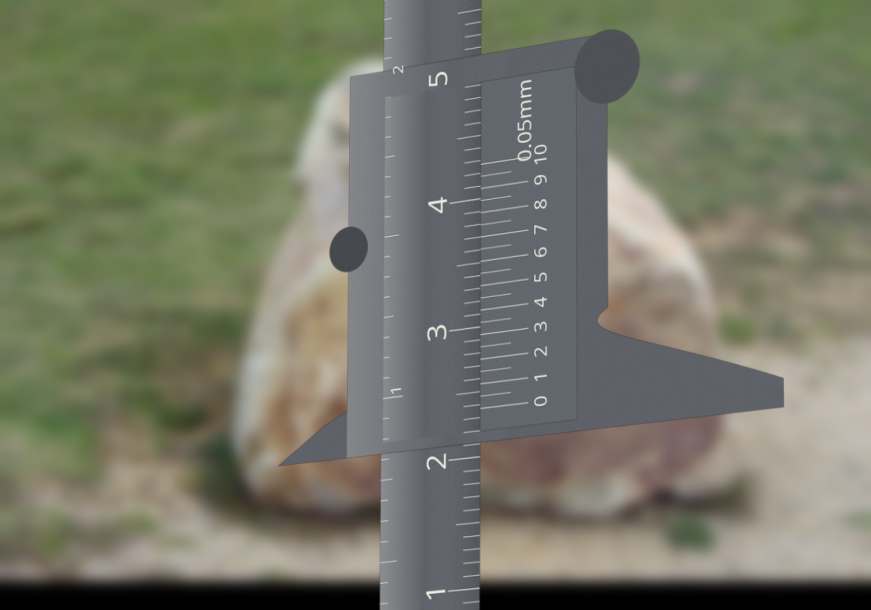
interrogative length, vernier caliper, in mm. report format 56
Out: 23.7
